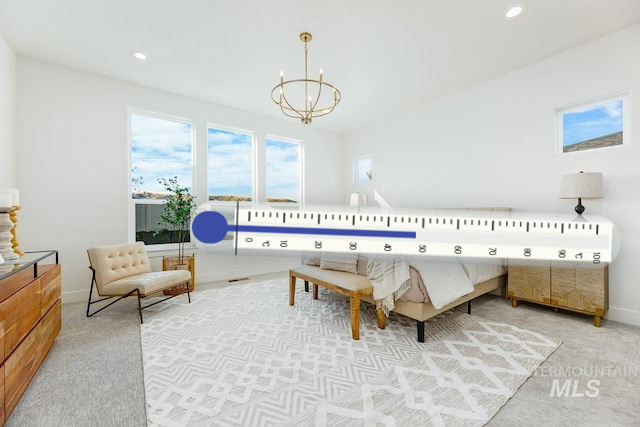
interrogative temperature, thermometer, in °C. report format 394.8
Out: 48
